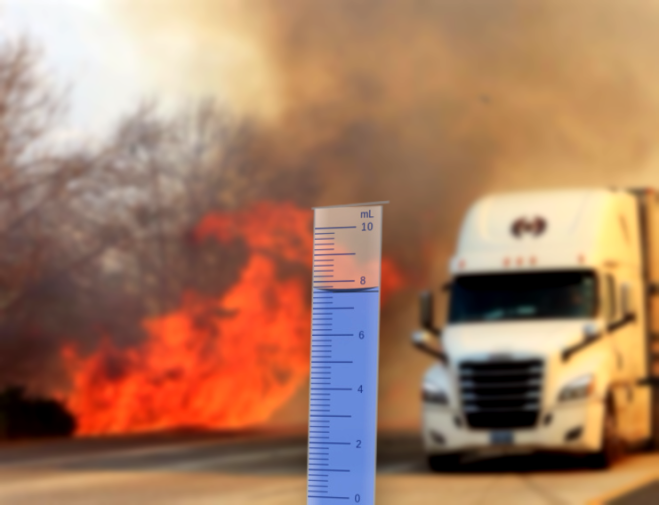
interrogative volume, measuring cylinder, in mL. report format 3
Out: 7.6
